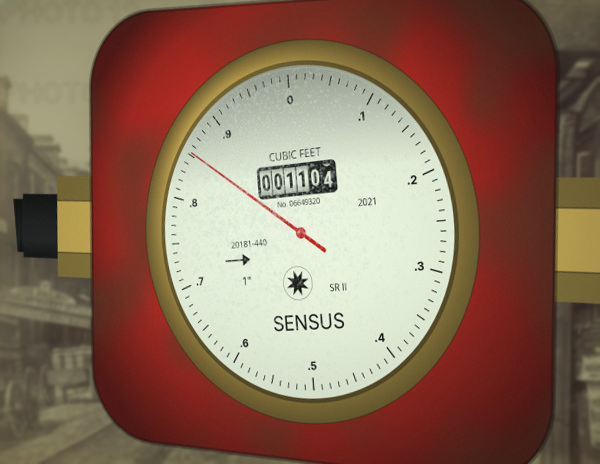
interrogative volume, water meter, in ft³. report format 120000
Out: 1103.85
